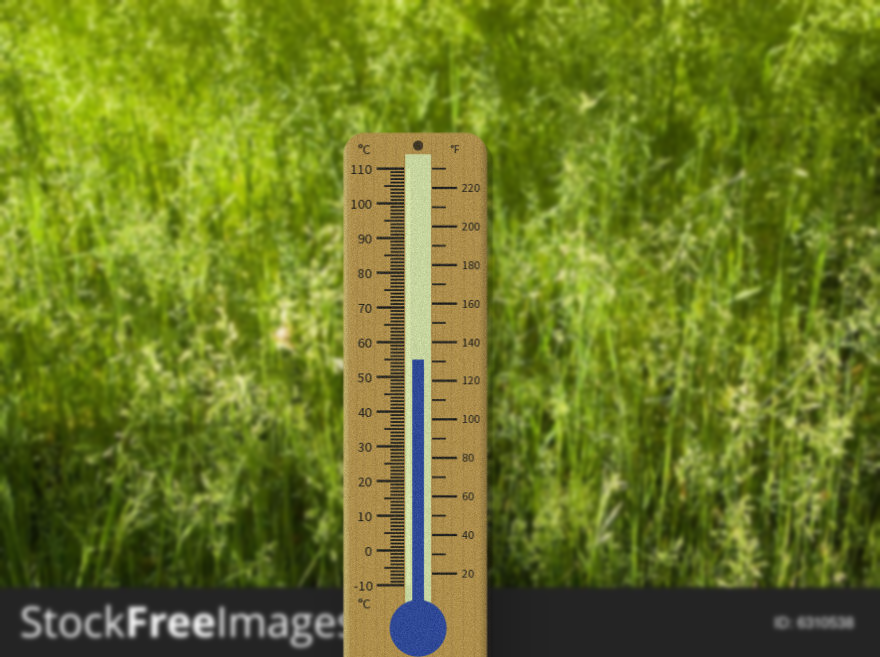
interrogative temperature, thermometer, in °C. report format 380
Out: 55
